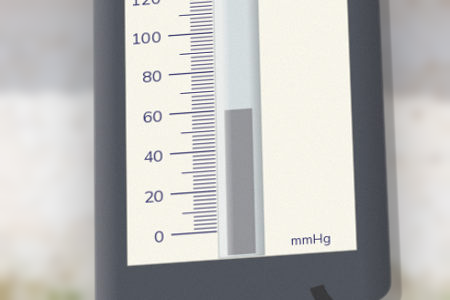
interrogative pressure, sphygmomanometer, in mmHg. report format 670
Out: 60
